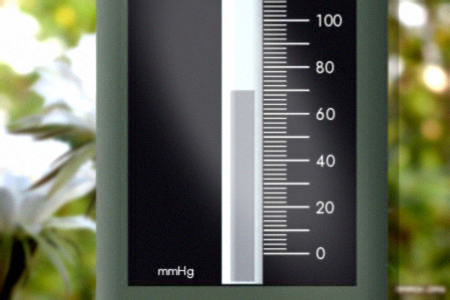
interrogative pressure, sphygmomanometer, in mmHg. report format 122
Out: 70
